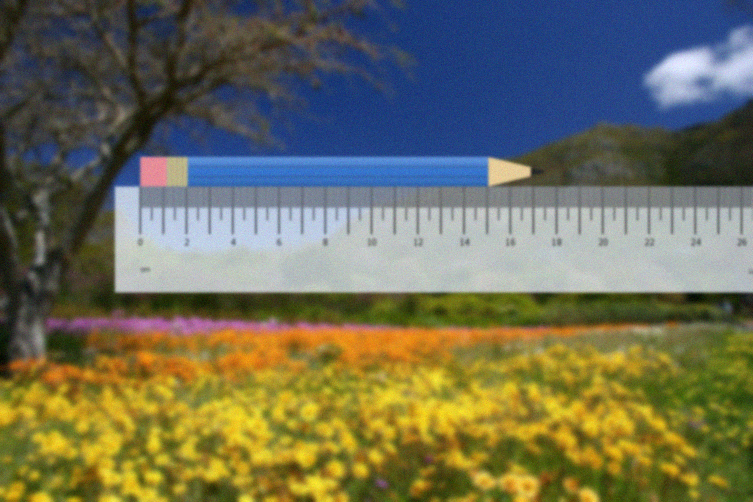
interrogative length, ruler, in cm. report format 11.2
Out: 17.5
